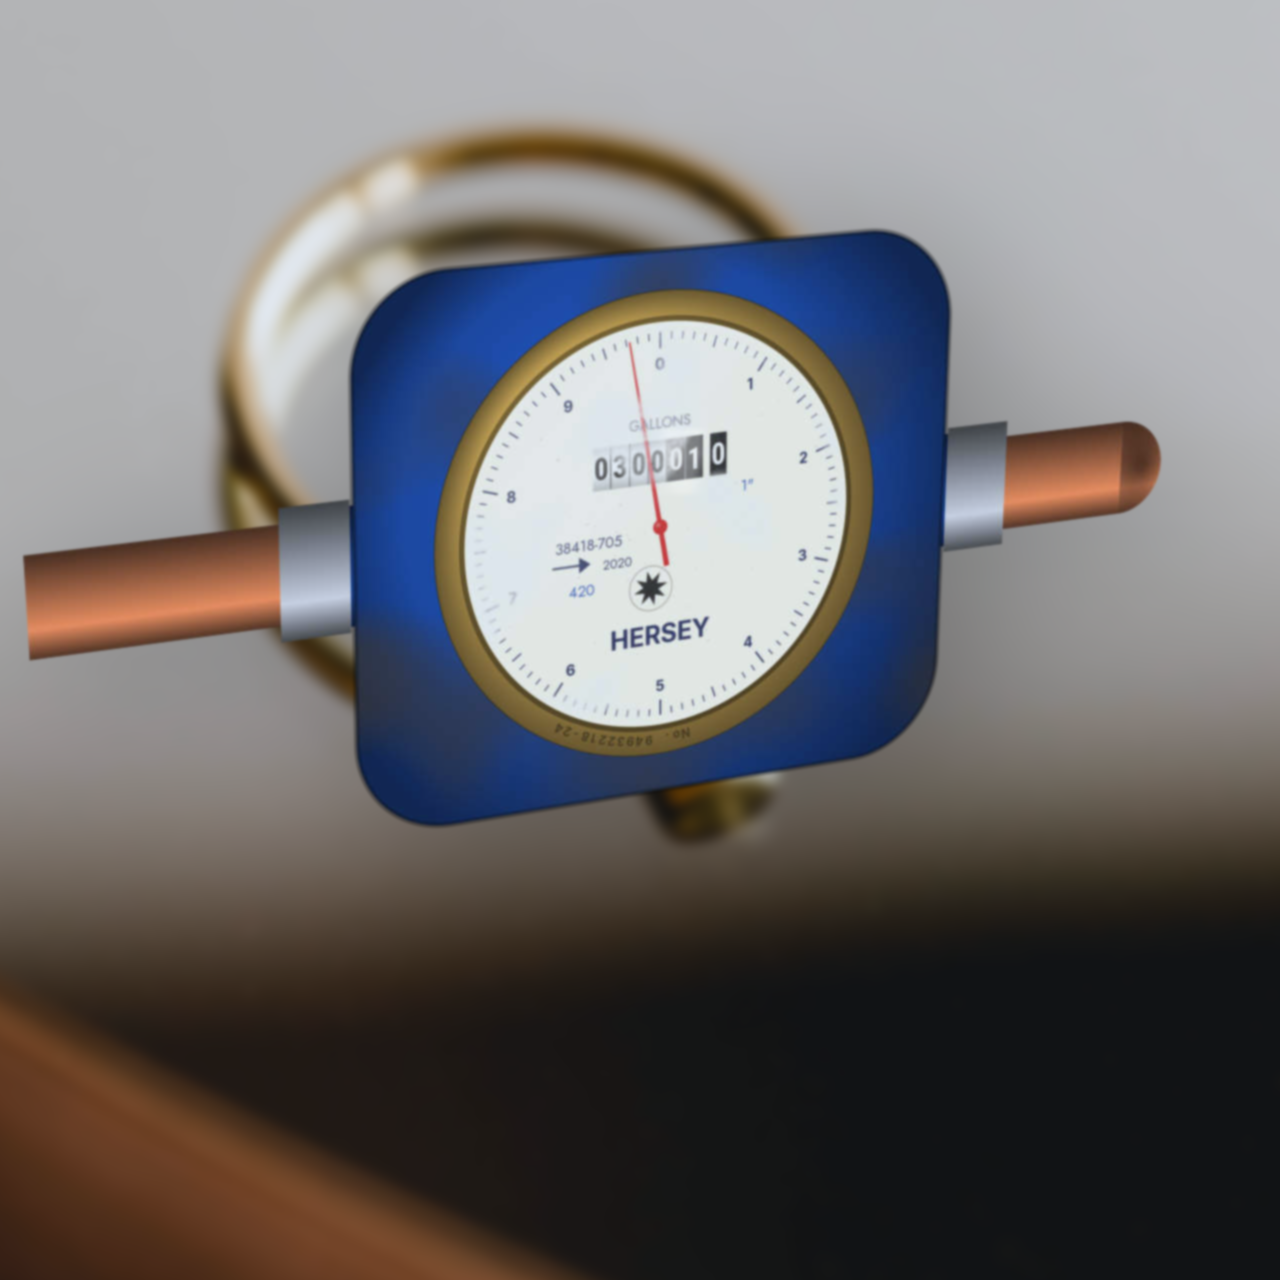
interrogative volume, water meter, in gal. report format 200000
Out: 300009.7
